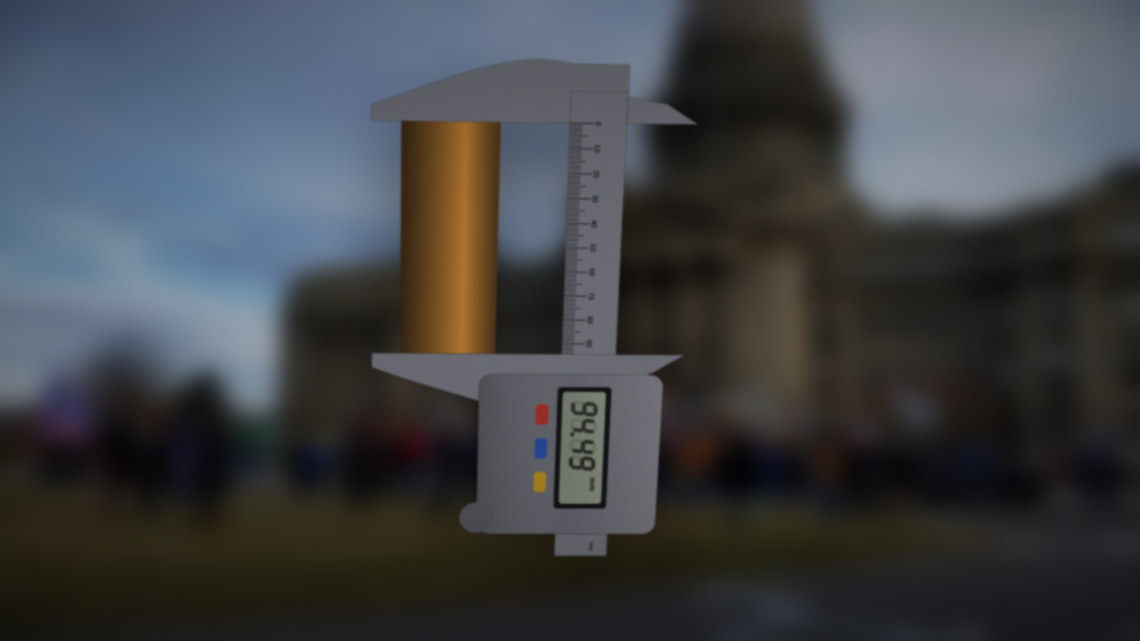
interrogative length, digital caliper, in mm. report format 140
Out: 94.49
